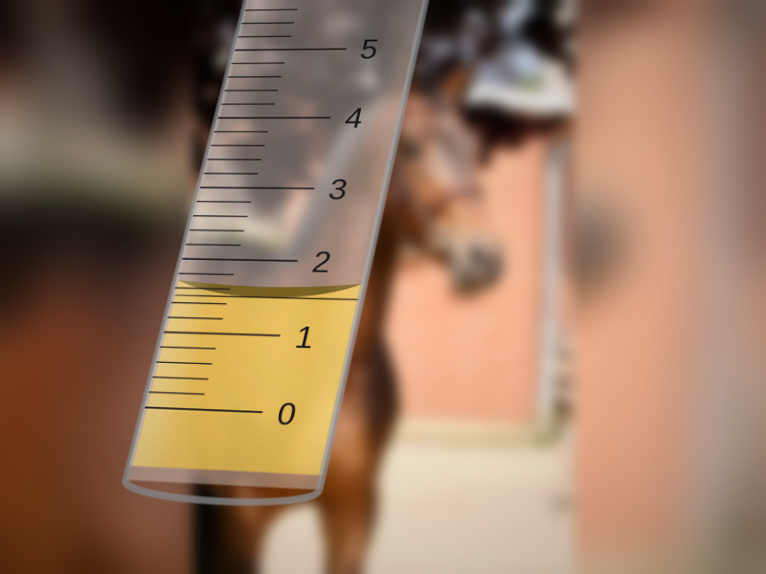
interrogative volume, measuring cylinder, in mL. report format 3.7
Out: 1.5
